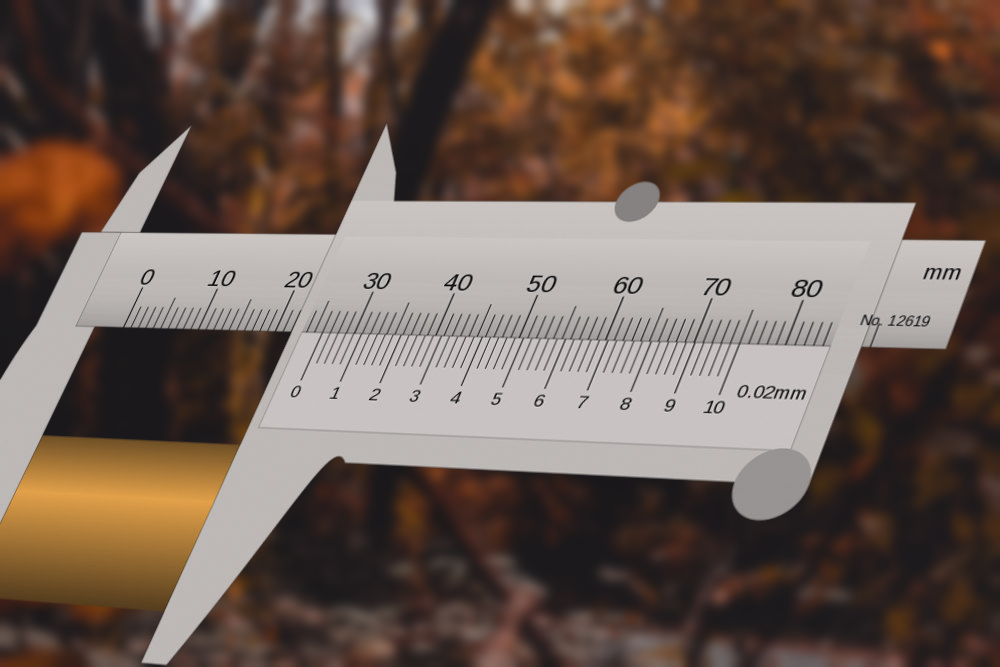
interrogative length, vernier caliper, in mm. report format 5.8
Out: 26.0
